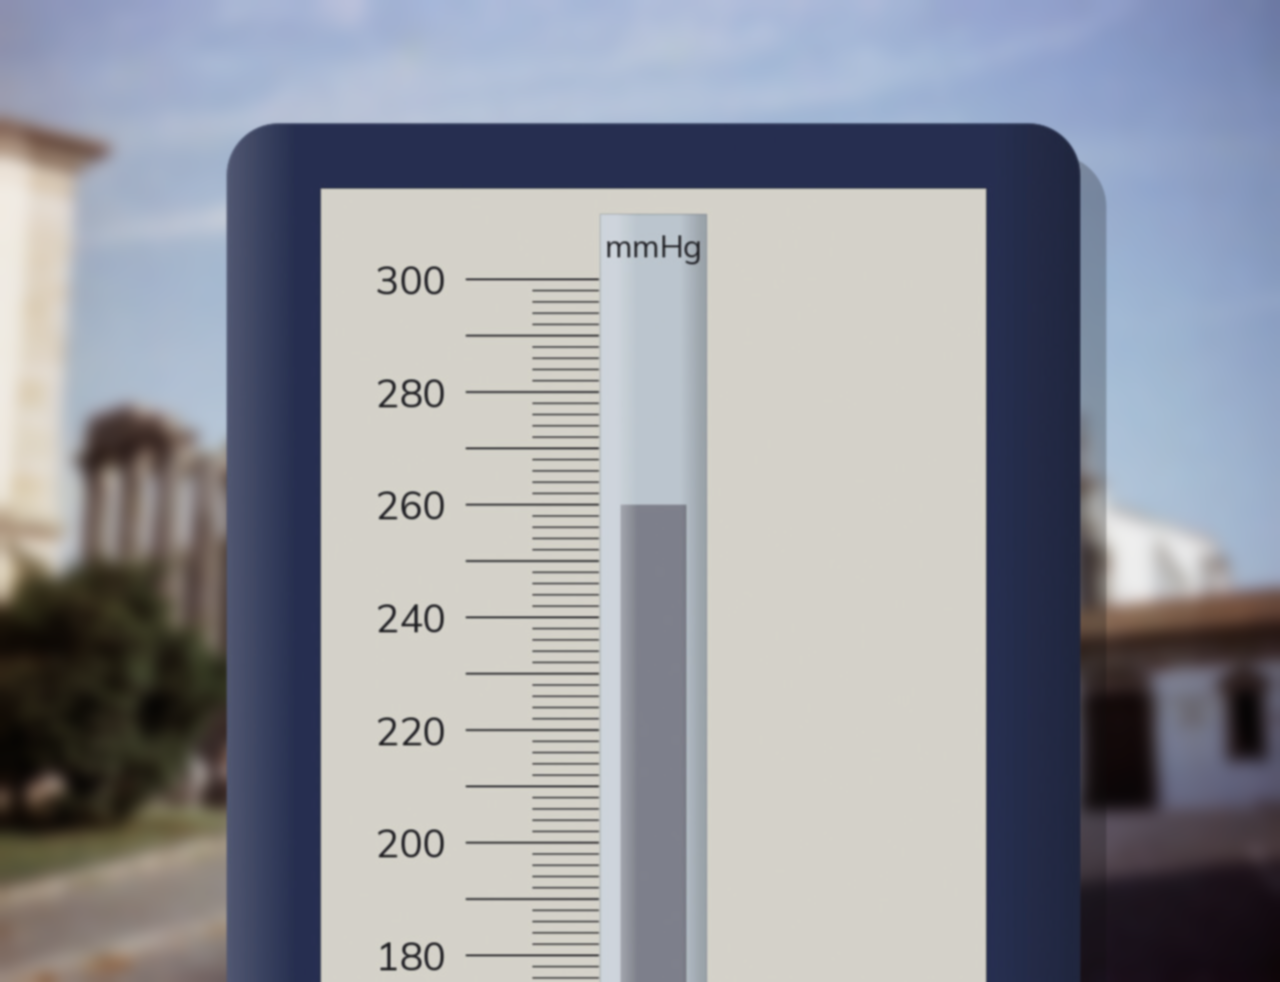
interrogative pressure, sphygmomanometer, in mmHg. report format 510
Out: 260
